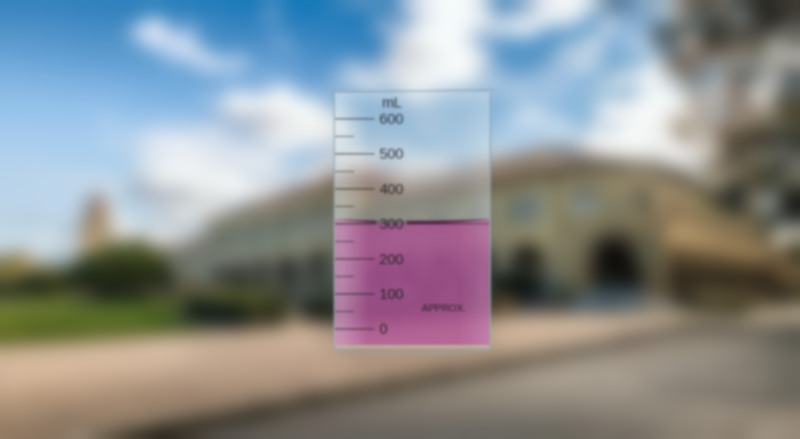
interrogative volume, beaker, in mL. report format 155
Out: 300
